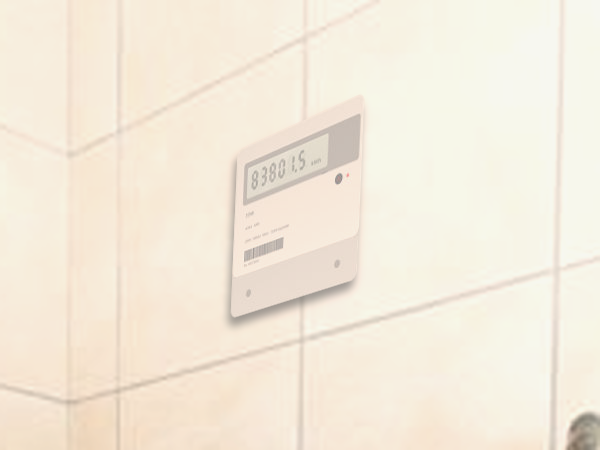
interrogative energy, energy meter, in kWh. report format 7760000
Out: 83801.5
